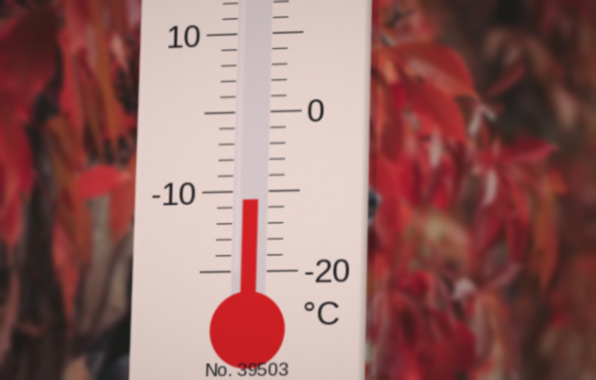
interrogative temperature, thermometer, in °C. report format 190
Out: -11
